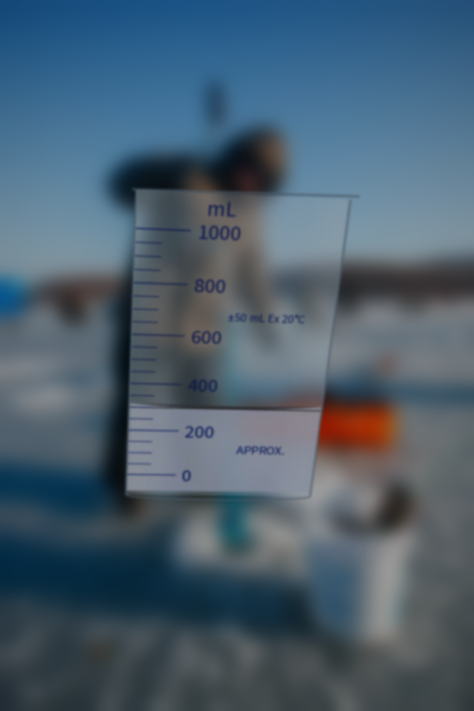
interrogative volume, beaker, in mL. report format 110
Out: 300
